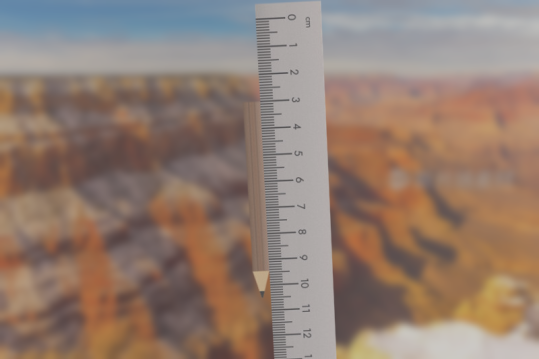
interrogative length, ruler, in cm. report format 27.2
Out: 7.5
